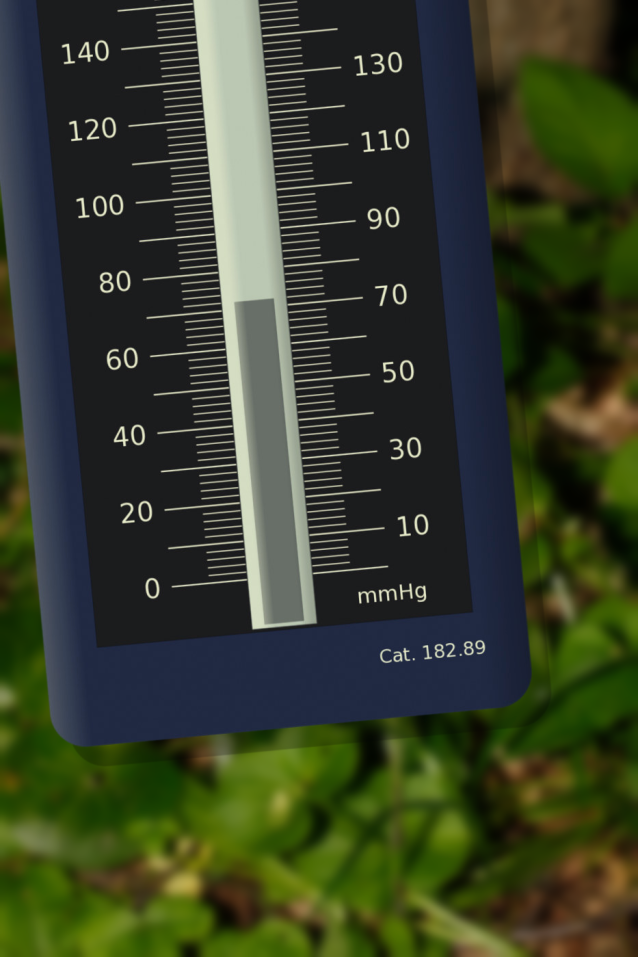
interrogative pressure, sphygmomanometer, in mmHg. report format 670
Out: 72
